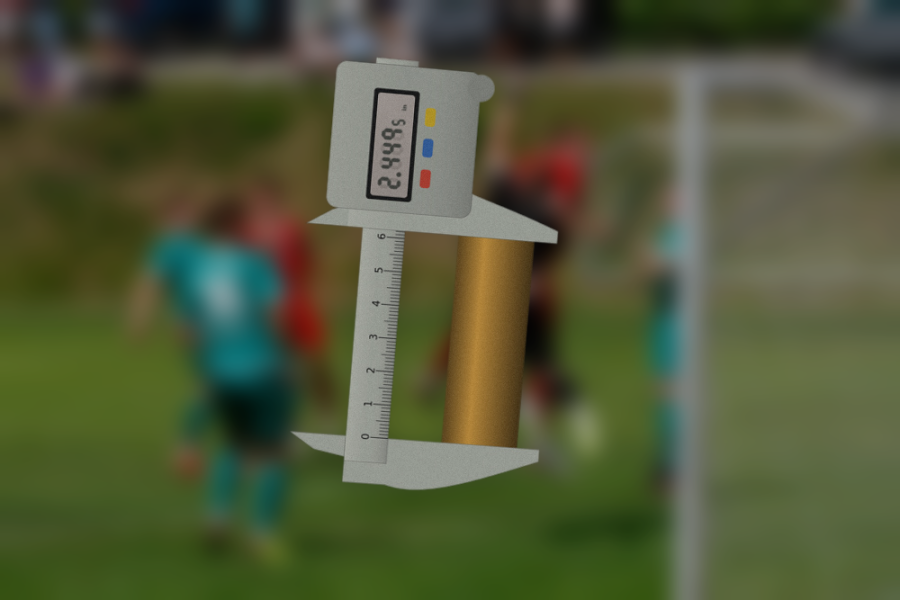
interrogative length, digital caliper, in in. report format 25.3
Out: 2.4495
